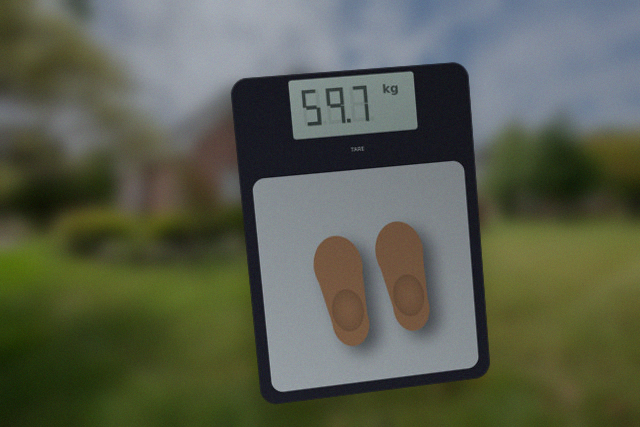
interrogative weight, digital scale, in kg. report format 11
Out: 59.7
